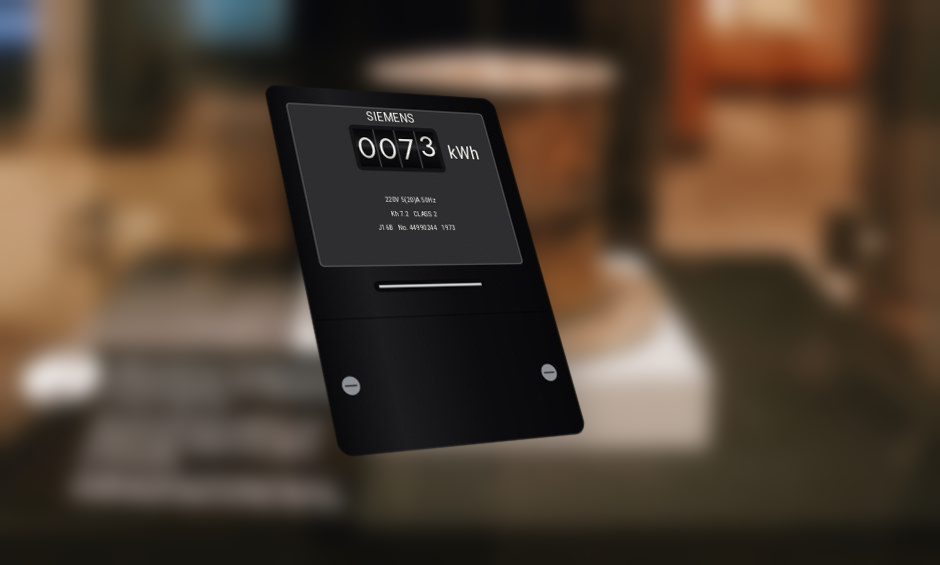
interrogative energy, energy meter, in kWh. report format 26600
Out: 73
